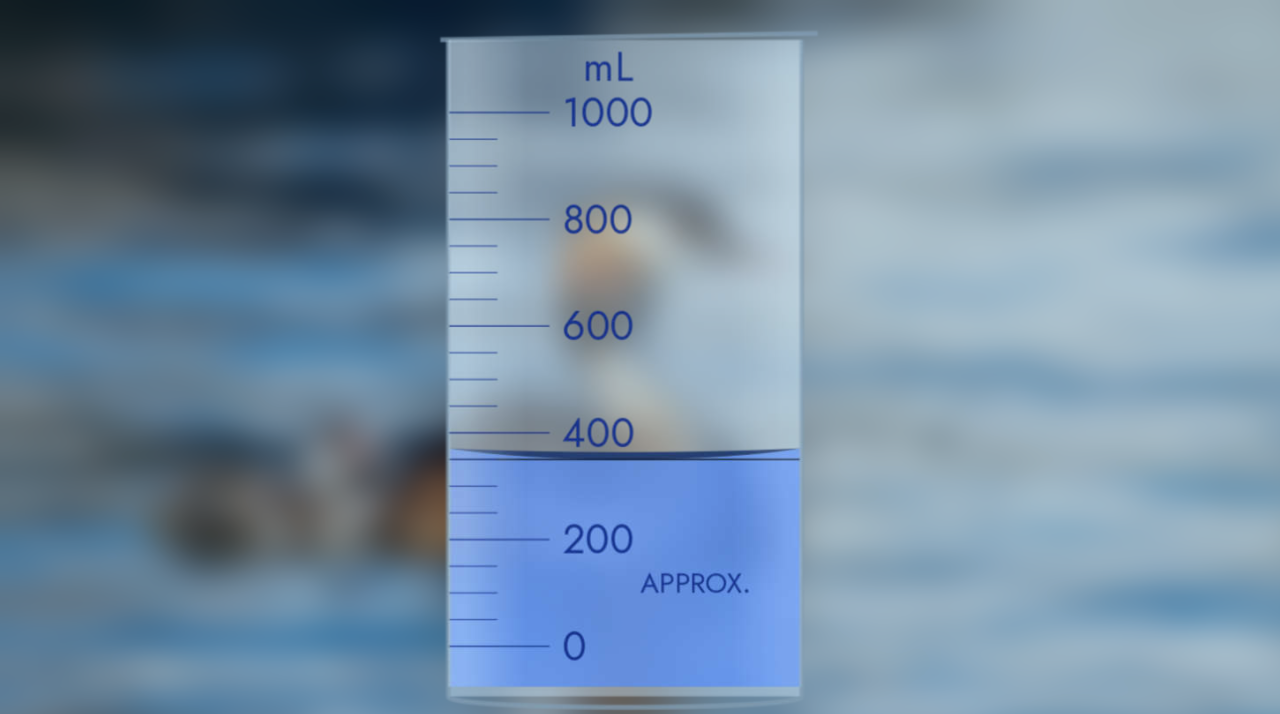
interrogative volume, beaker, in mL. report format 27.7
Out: 350
